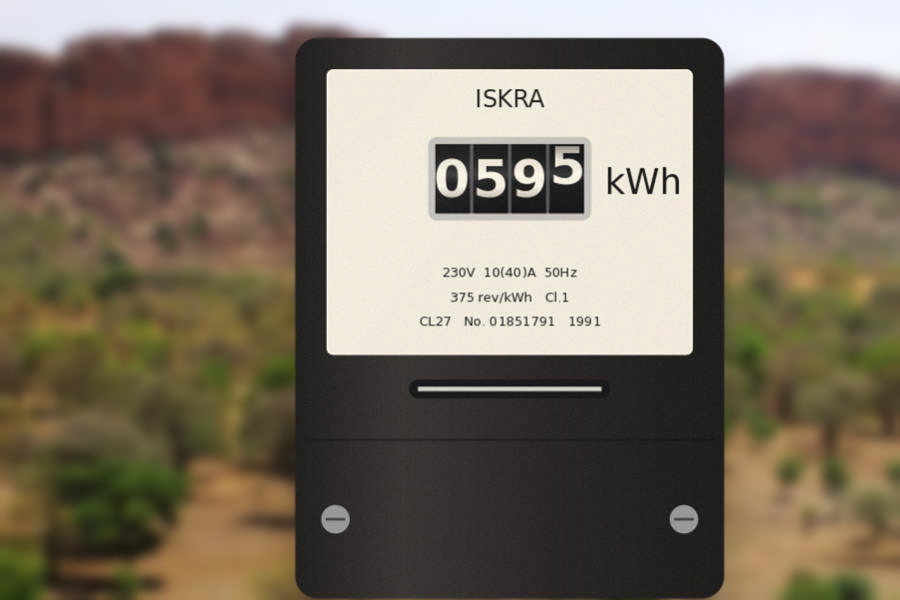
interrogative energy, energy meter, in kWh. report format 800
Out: 595
